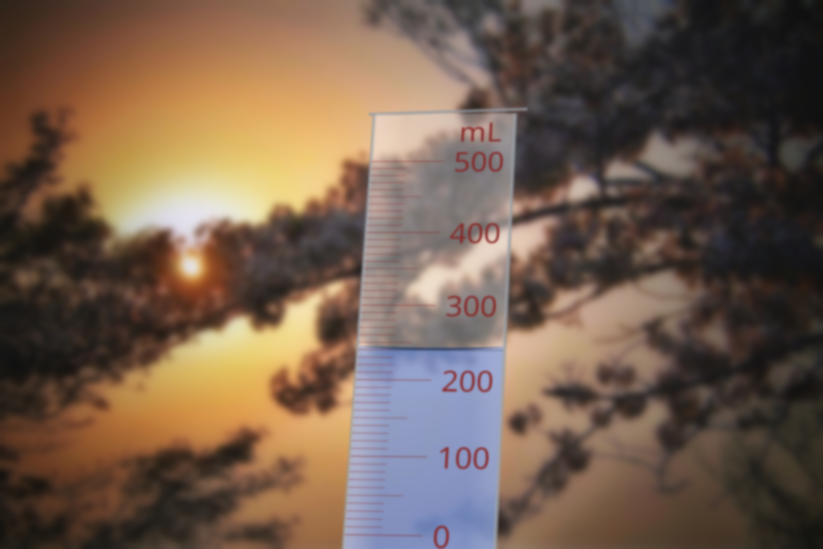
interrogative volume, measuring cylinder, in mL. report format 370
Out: 240
